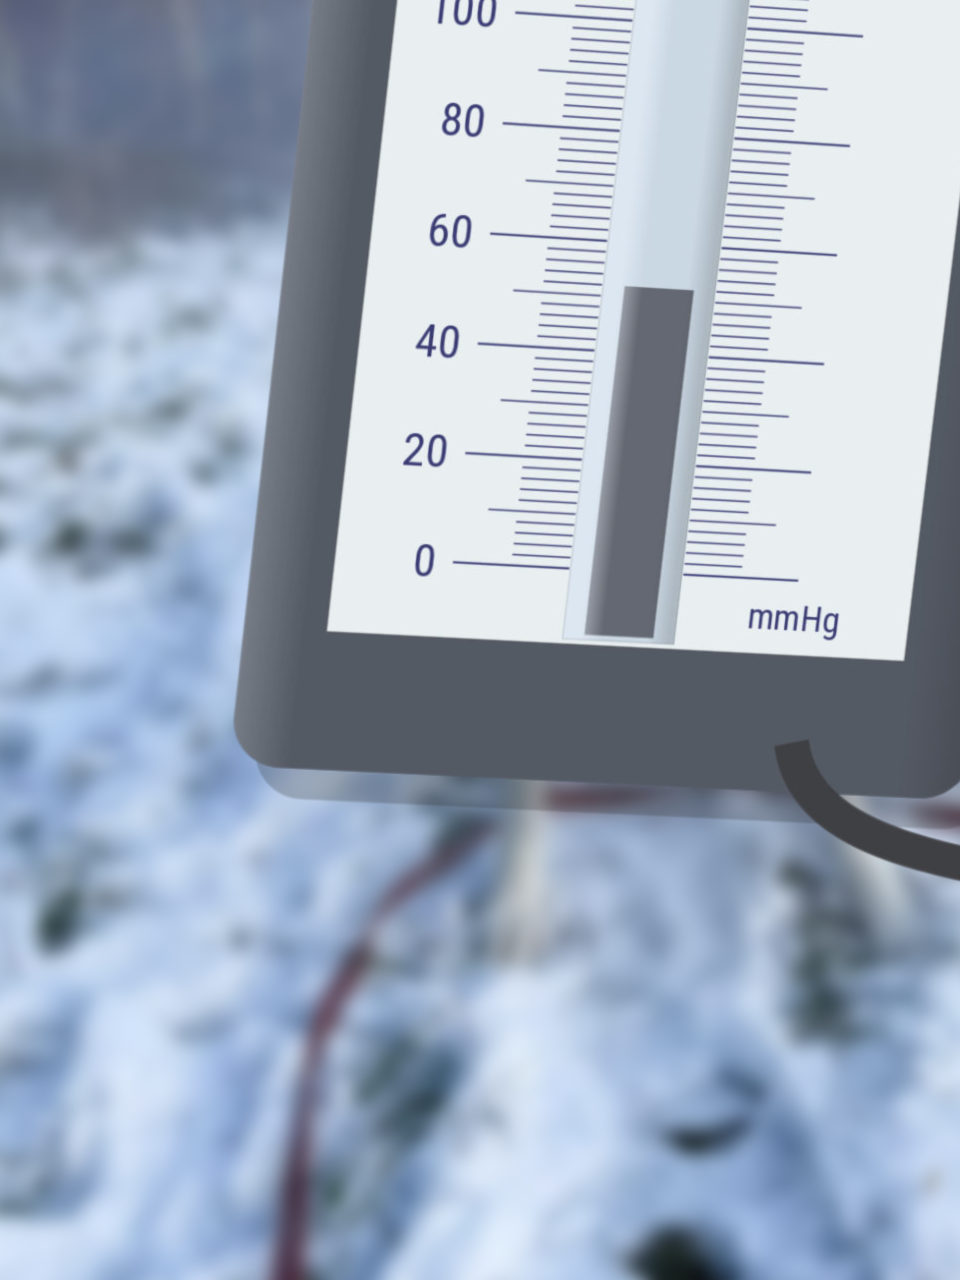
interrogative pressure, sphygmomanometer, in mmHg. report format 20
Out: 52
